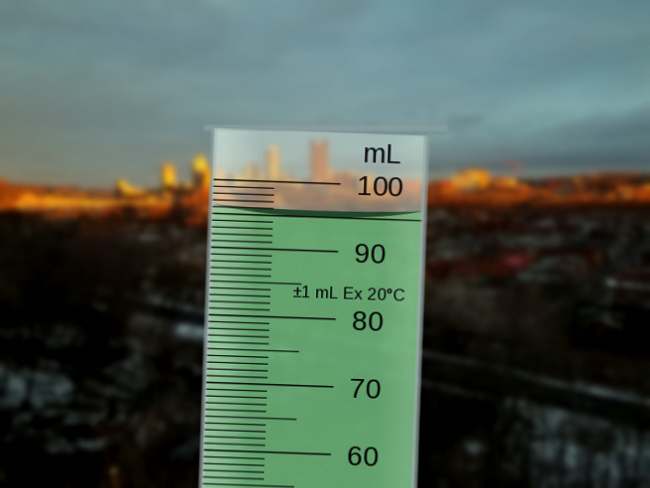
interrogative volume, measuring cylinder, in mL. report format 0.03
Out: 95
